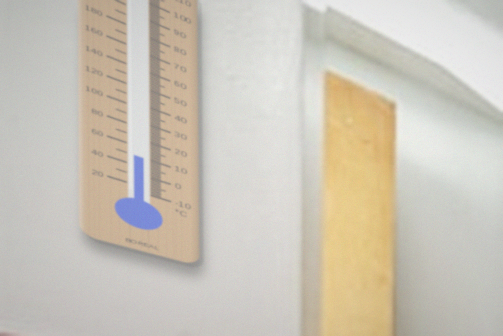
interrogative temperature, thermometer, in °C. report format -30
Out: 10
